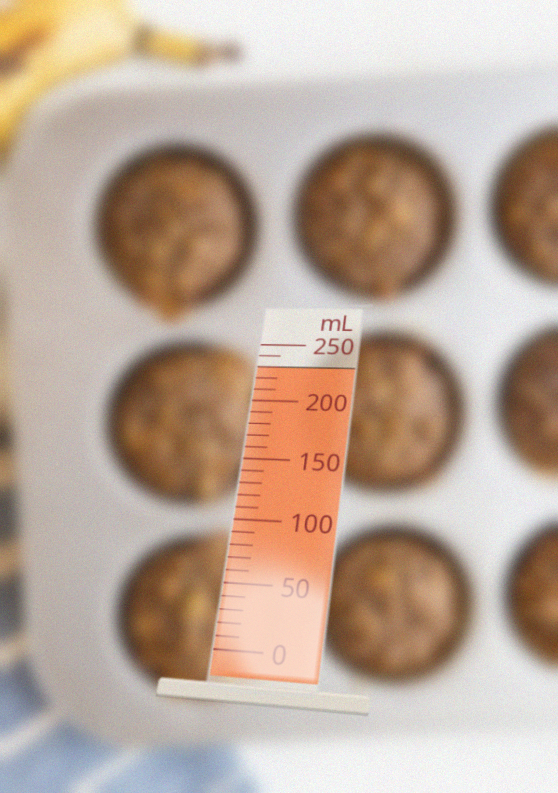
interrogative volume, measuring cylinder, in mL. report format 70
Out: 230
